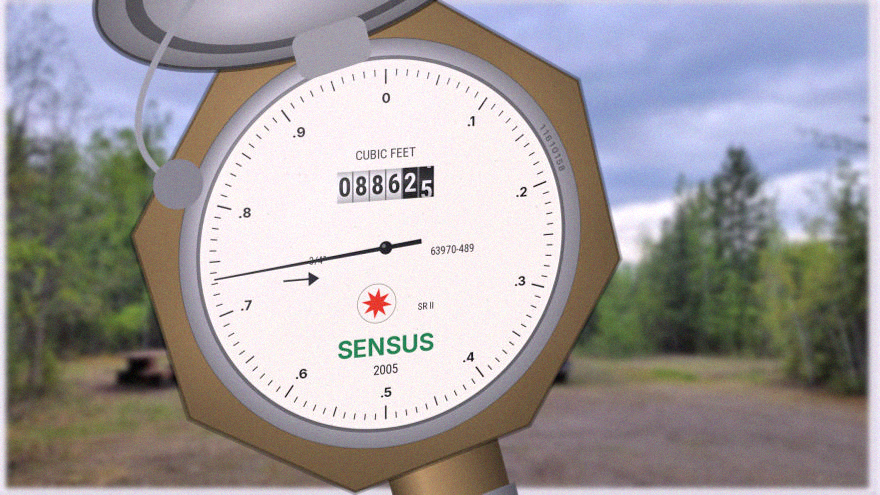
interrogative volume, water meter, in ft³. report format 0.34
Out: 88624.73
